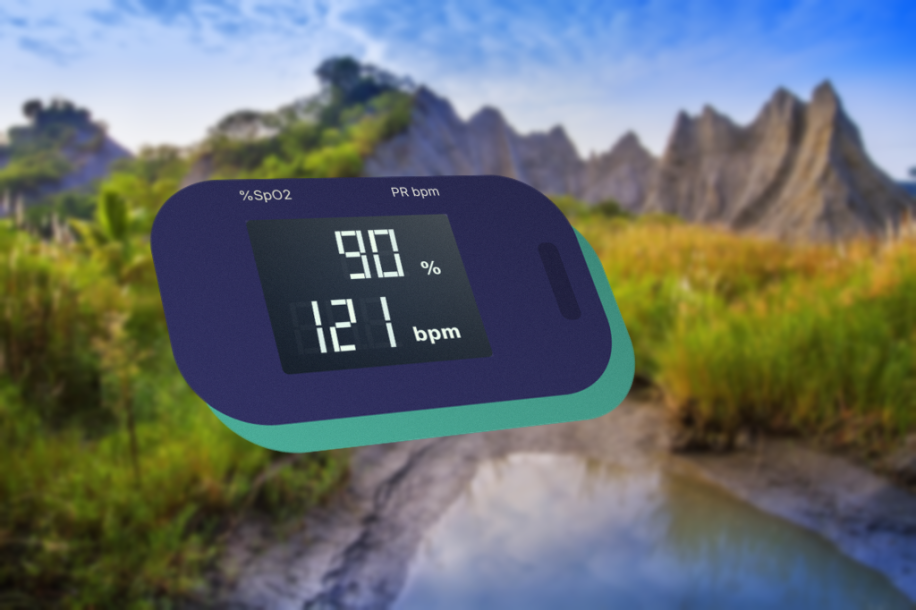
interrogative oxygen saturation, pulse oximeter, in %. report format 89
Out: 90
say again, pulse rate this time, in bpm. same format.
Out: 121
